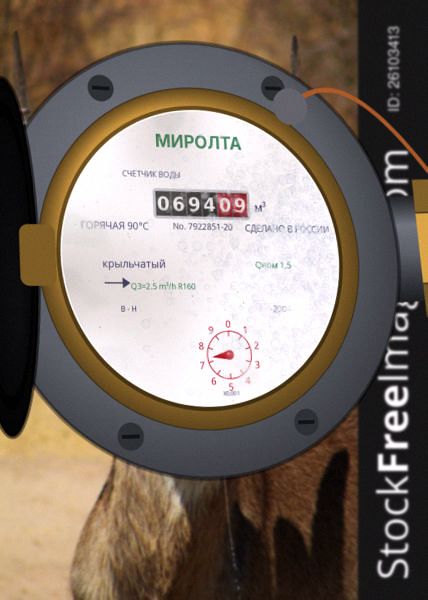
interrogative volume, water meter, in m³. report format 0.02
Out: 694.097
